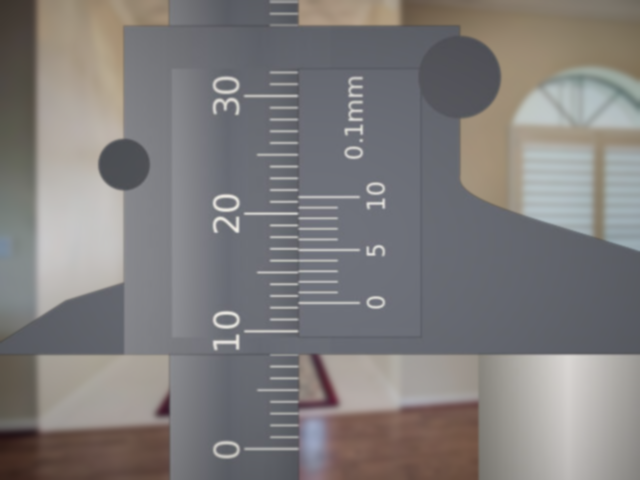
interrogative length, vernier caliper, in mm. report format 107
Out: 12.4
